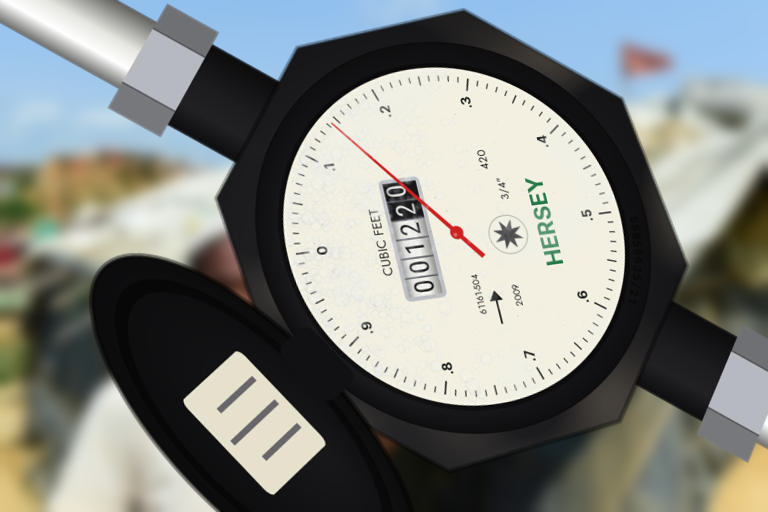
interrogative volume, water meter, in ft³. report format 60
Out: 1220.14
